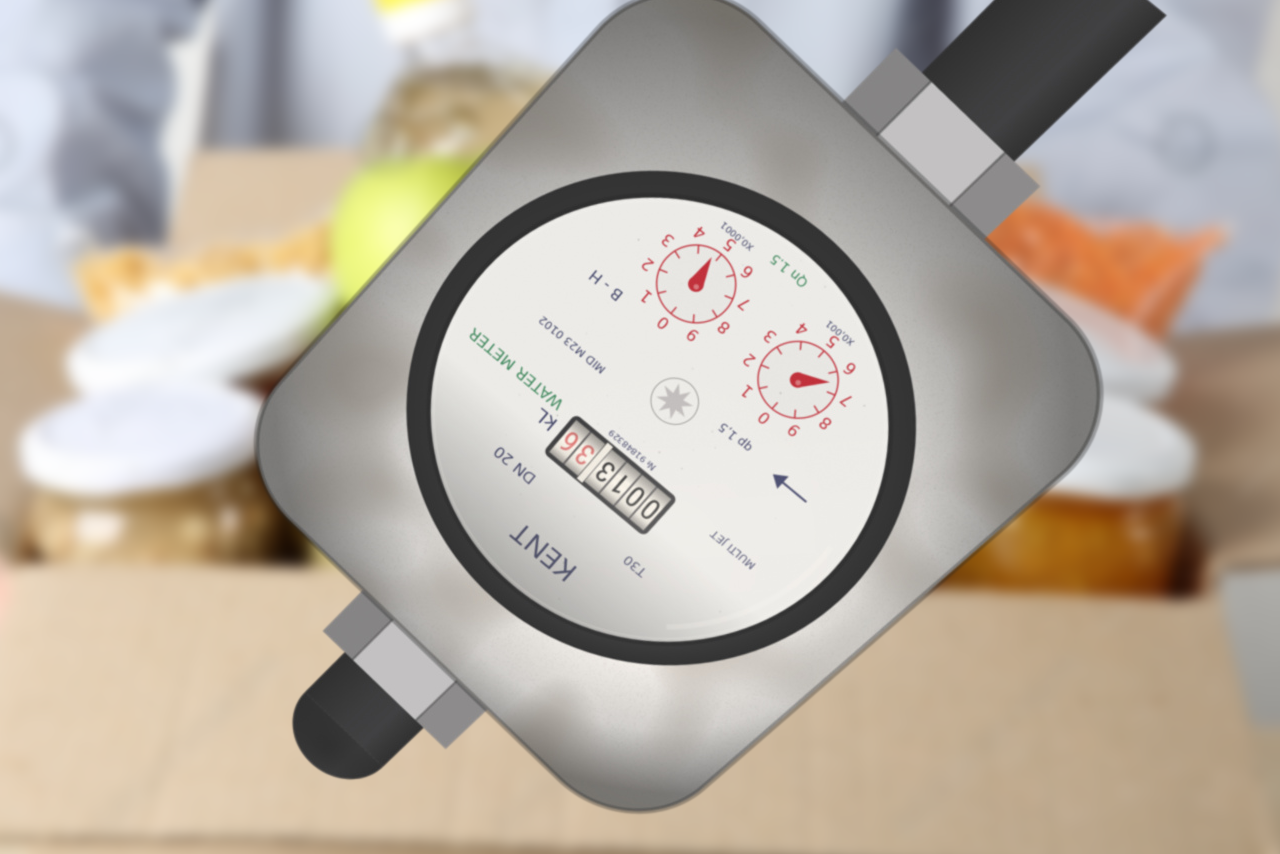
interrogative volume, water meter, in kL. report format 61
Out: 13.3664
